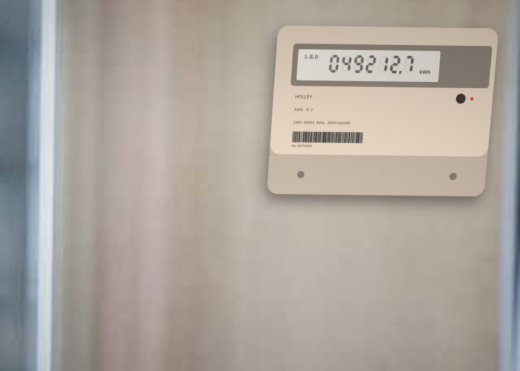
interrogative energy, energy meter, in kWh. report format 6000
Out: 49212.7
